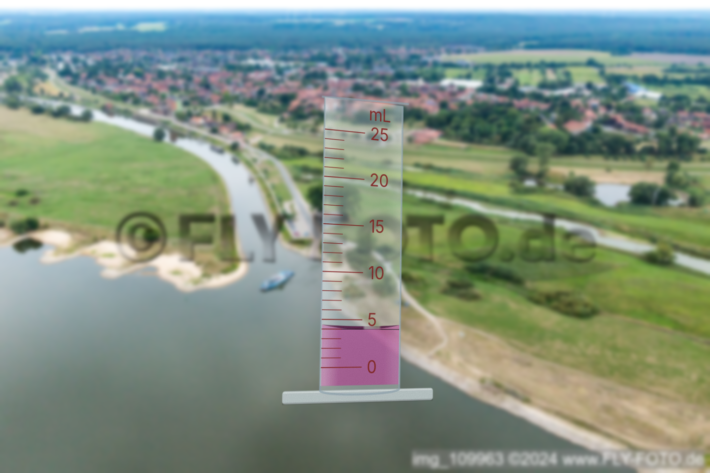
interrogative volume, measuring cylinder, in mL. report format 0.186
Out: 4
